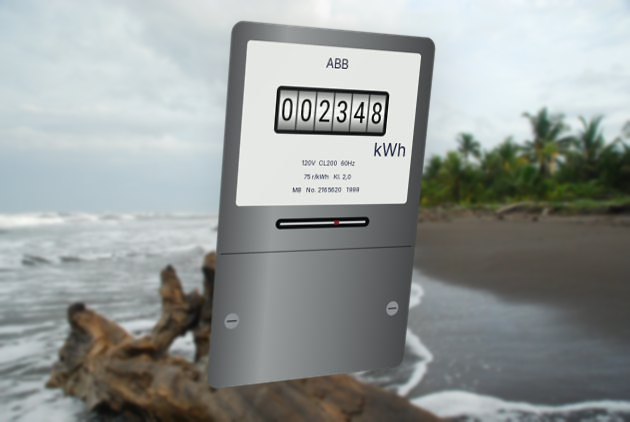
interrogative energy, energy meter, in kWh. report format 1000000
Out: 2348
